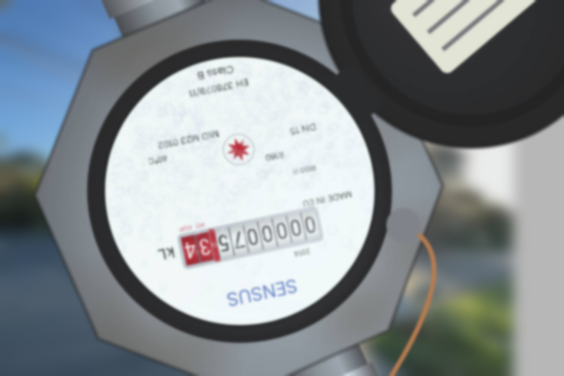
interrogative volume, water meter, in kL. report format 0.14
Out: 75.34
